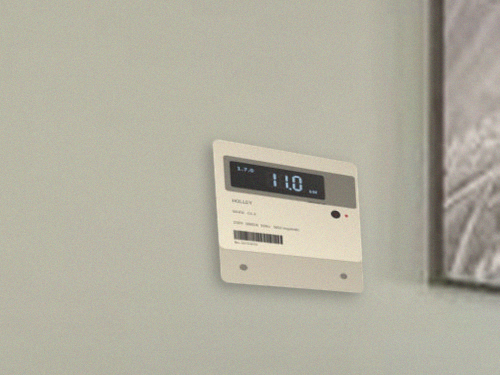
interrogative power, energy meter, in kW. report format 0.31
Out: 11.0
